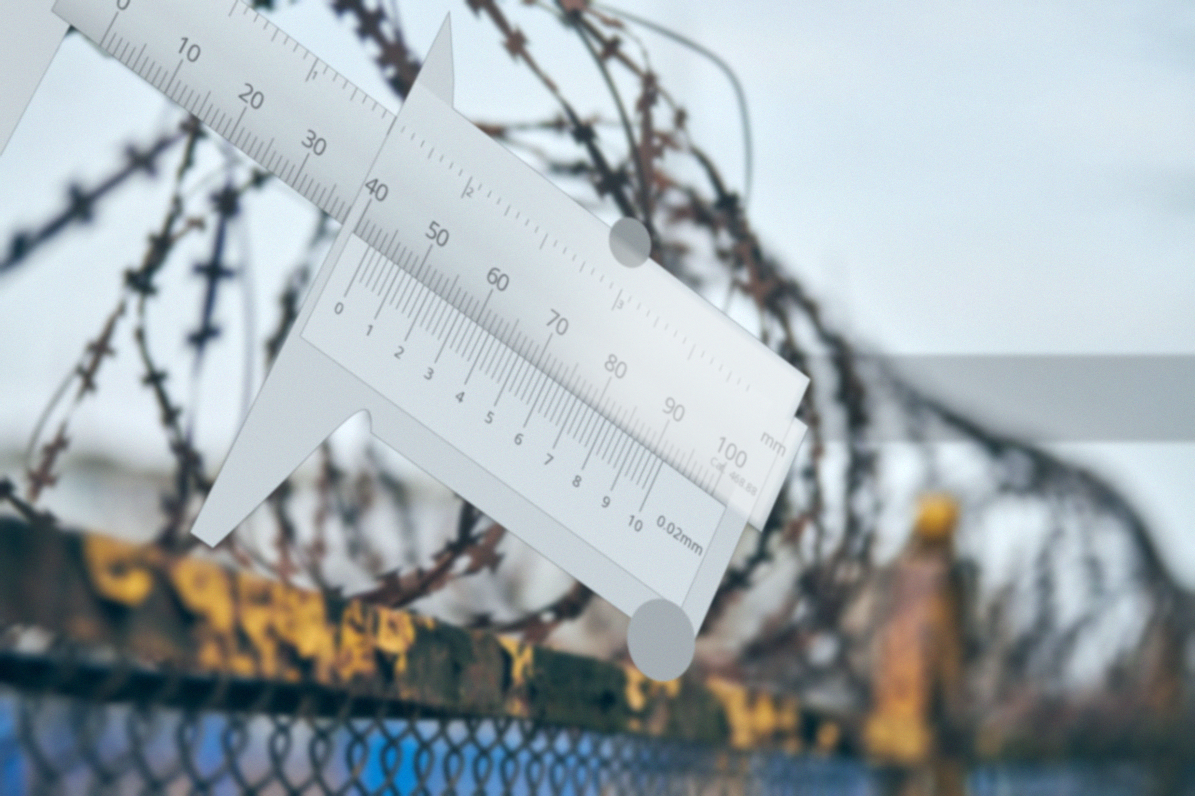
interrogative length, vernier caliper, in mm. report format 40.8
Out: 42.6
